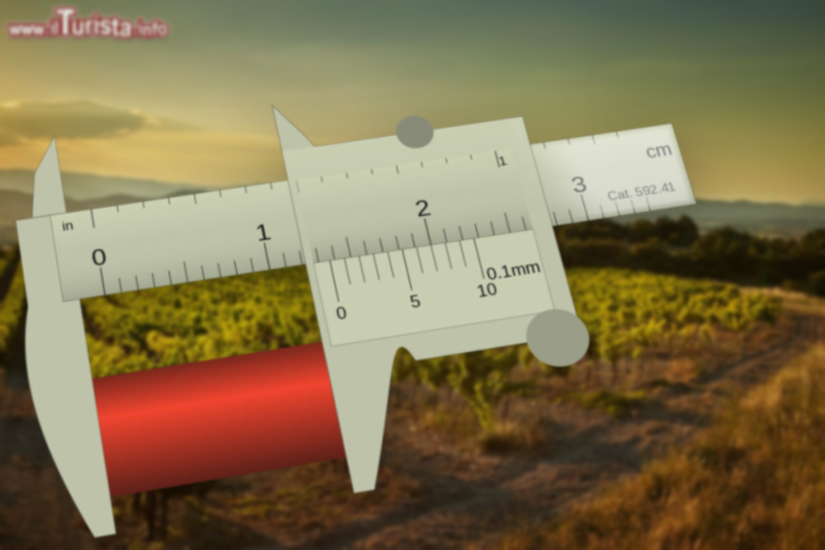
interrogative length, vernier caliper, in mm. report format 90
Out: 13.7
